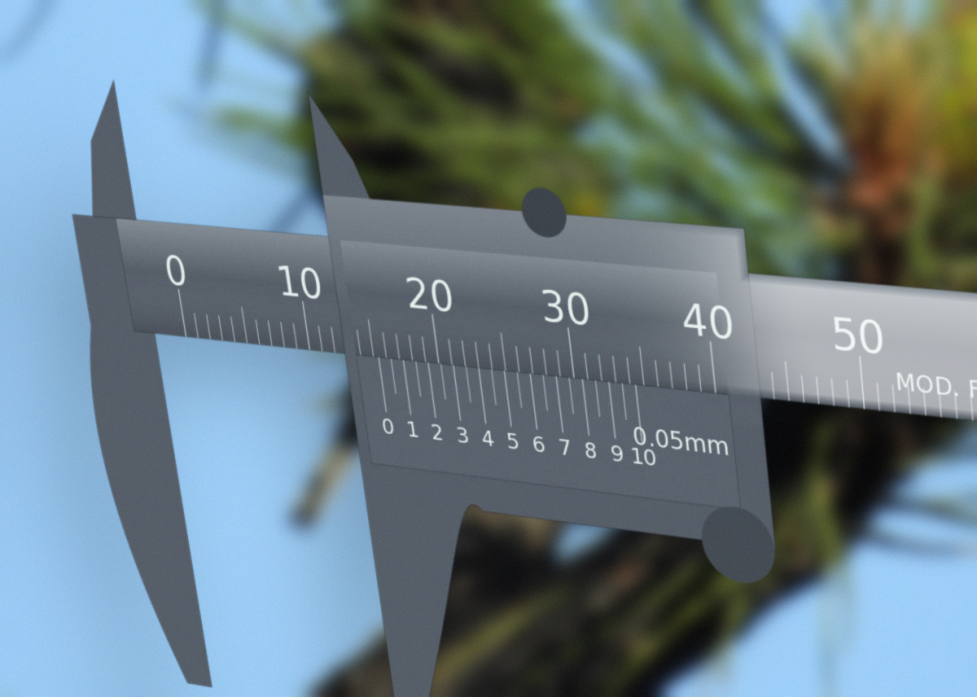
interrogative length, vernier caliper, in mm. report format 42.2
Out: 15.4
